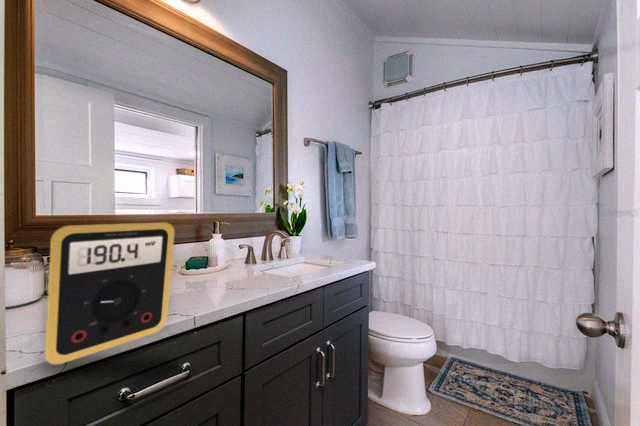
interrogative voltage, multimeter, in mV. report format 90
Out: 190.4
